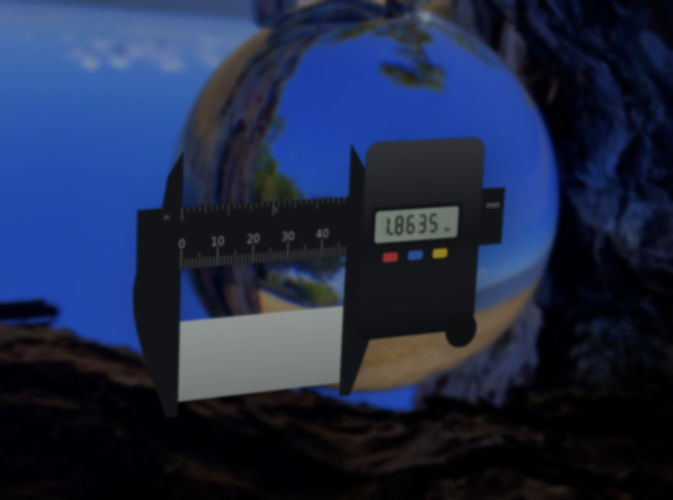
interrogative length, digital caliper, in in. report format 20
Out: 1.8635
